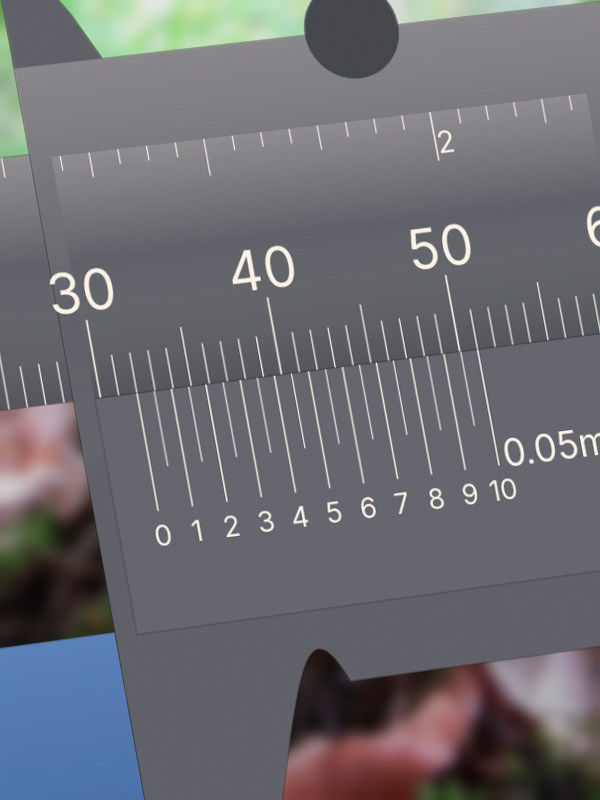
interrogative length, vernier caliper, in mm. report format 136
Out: 32.0
